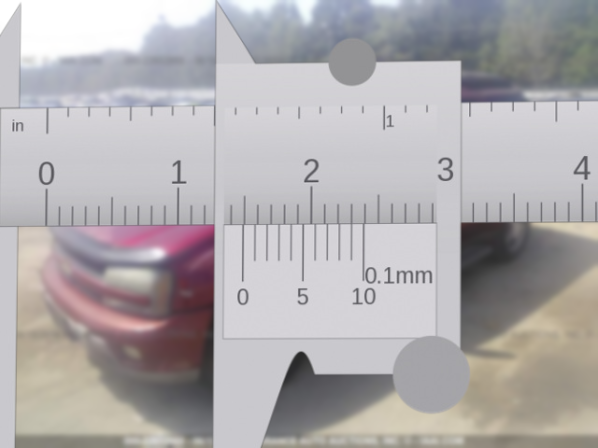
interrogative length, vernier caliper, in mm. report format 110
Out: 14.9
